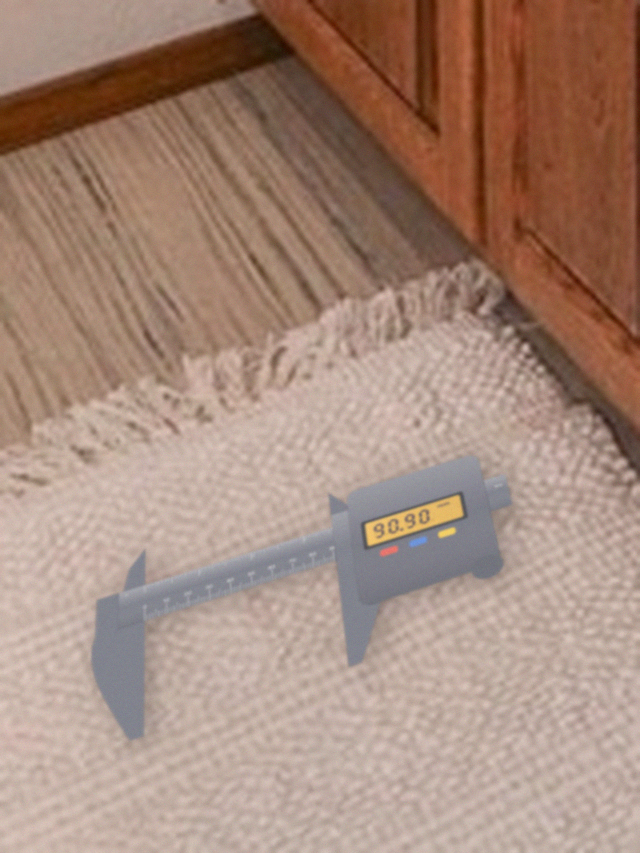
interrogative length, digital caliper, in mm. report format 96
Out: 90.90
